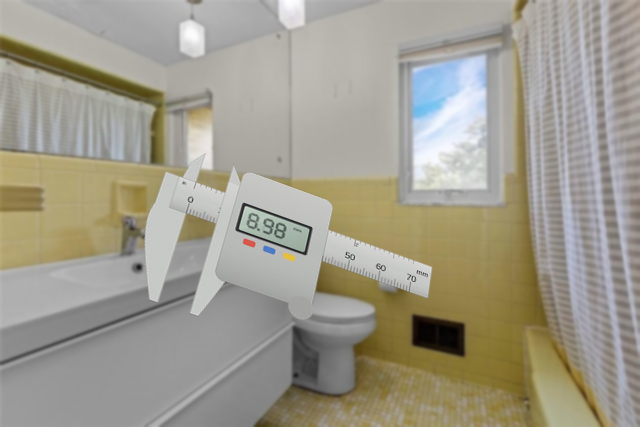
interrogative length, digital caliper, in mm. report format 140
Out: 8.98
